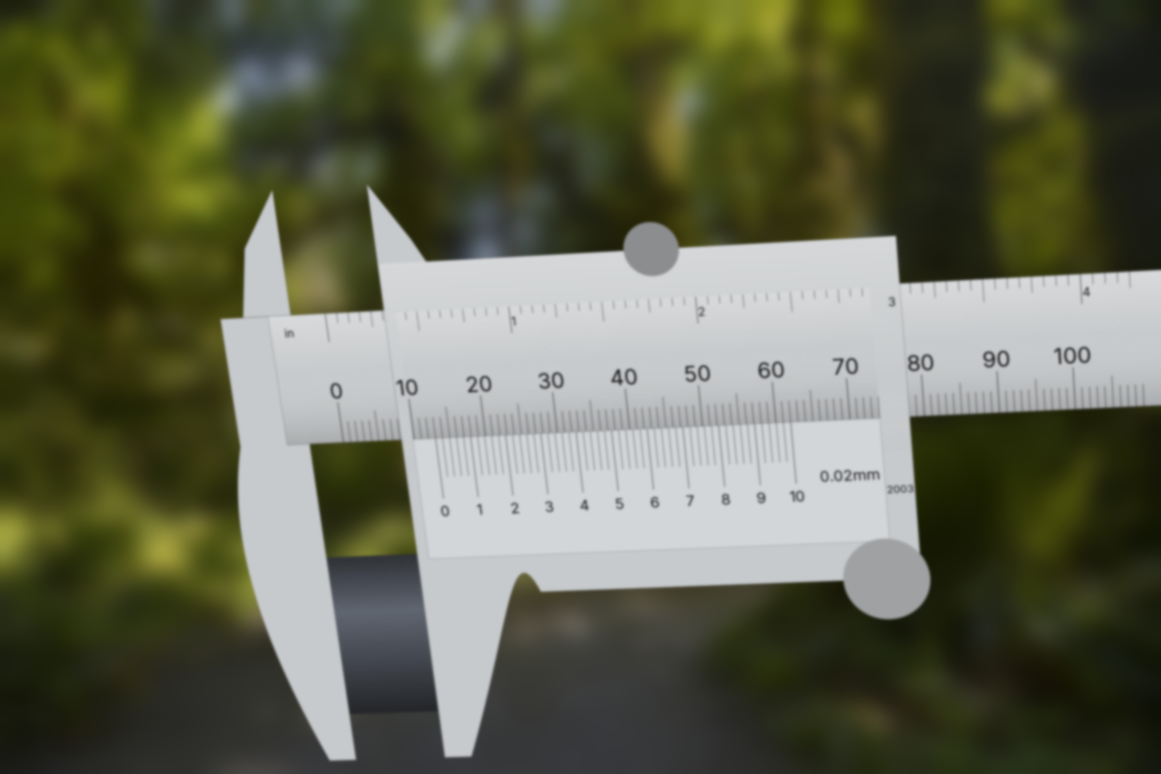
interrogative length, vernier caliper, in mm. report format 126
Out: 13.0
